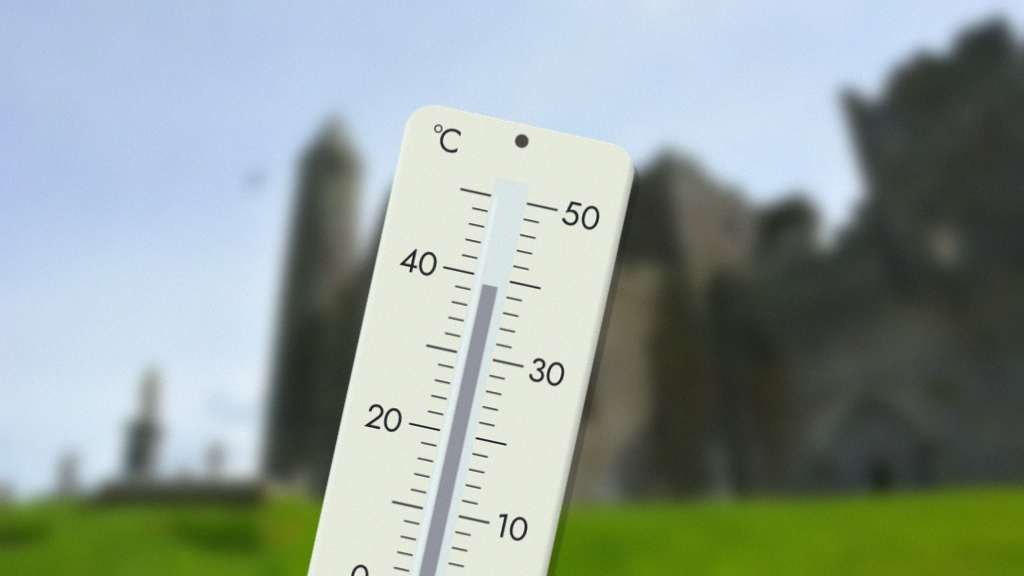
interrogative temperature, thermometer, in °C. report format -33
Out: 39
